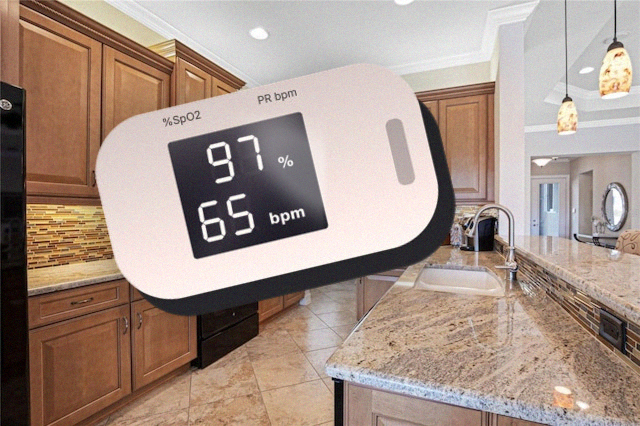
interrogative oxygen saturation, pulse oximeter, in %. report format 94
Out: 97
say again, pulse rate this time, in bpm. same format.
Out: 65
